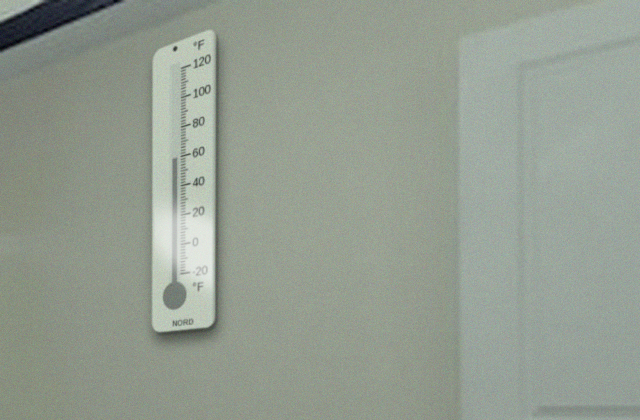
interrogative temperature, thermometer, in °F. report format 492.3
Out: 60
